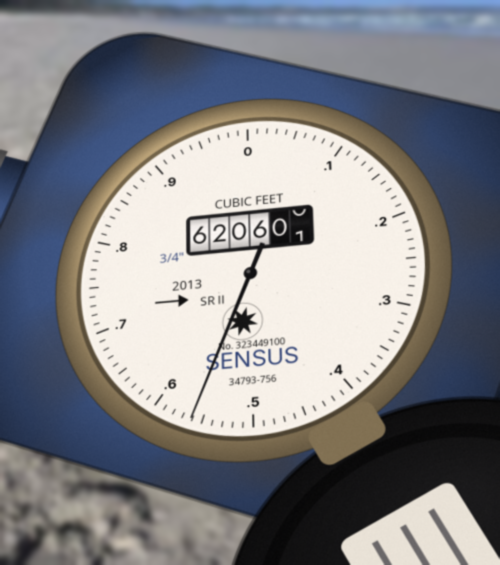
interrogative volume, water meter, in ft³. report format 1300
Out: 620600.56
